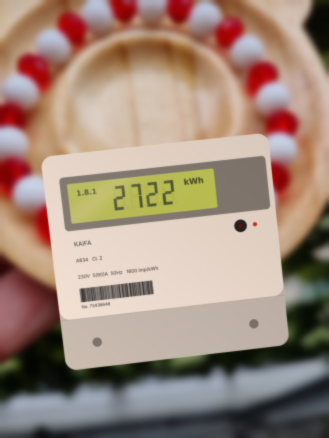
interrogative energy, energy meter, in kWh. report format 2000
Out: 2722
